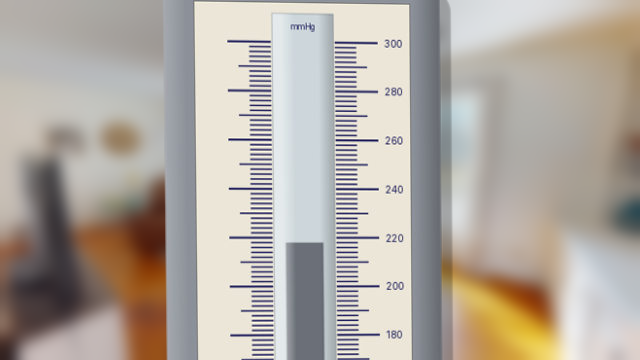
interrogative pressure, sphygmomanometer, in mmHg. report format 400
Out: 218
